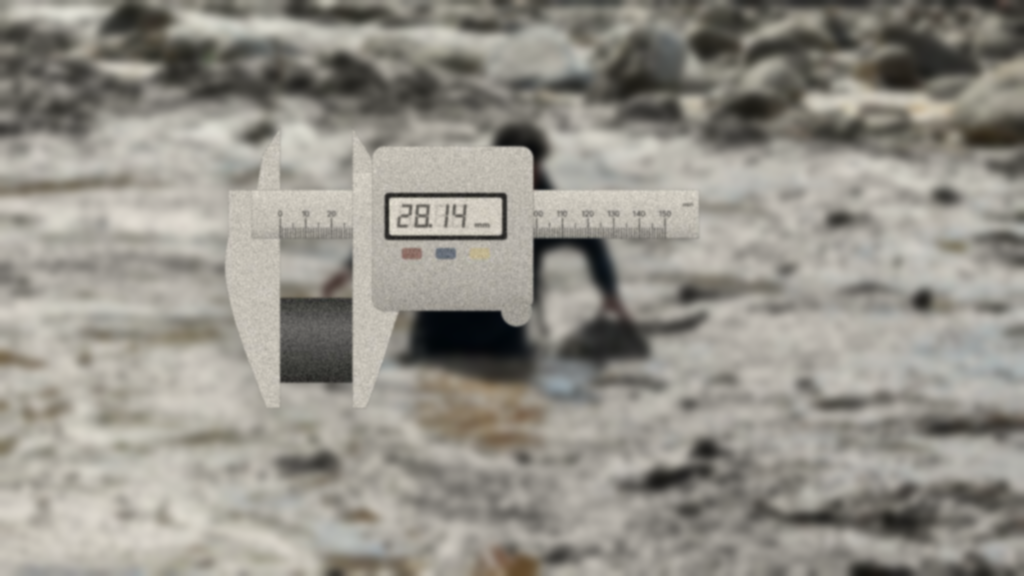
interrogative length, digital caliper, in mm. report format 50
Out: 28.14
